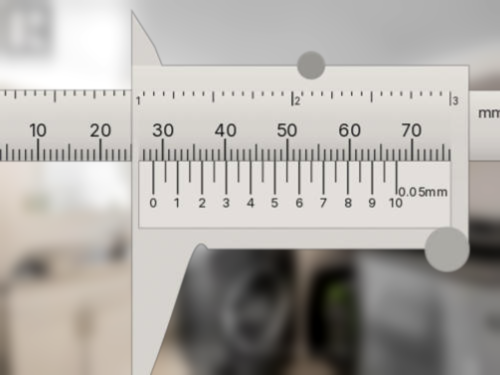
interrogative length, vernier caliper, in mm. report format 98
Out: 28.5
